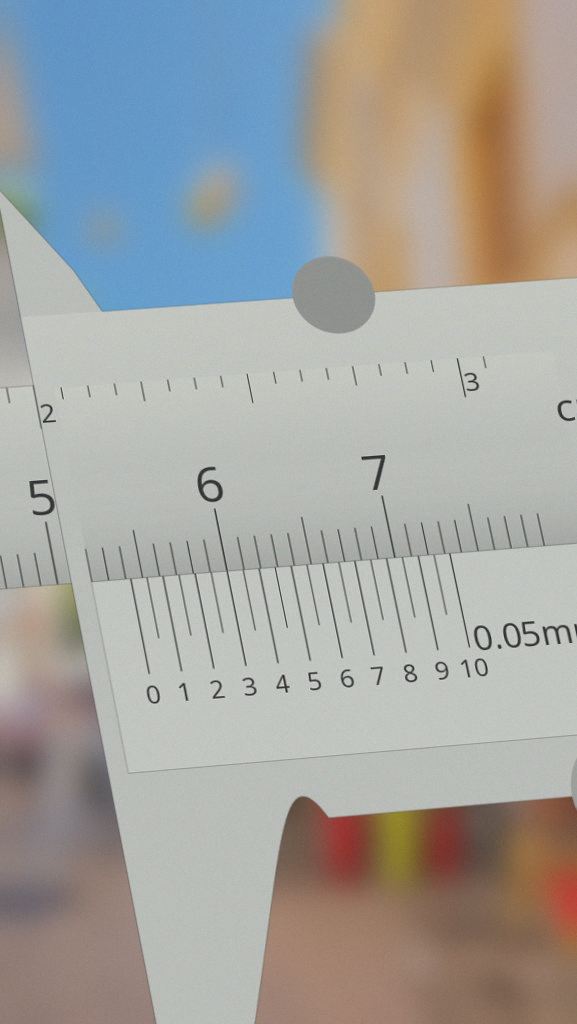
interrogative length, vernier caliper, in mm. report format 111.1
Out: 54.3
